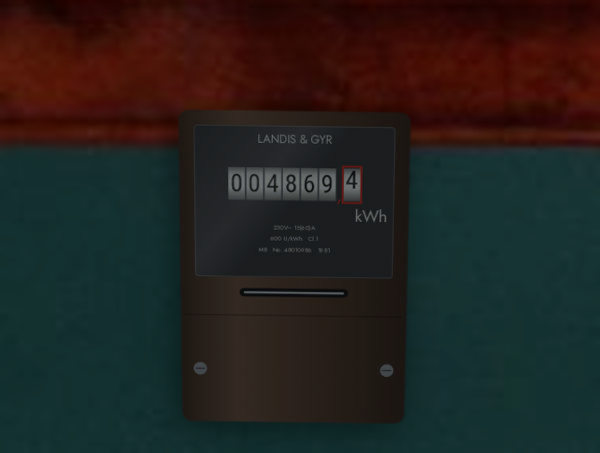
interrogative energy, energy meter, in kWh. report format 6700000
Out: 4869.4
